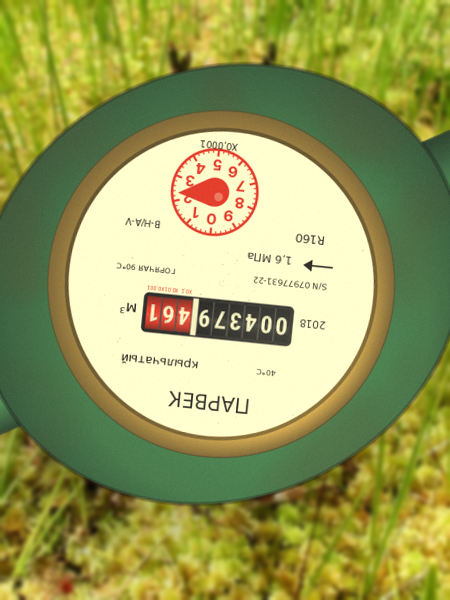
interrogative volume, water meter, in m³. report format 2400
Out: 4379.4612
